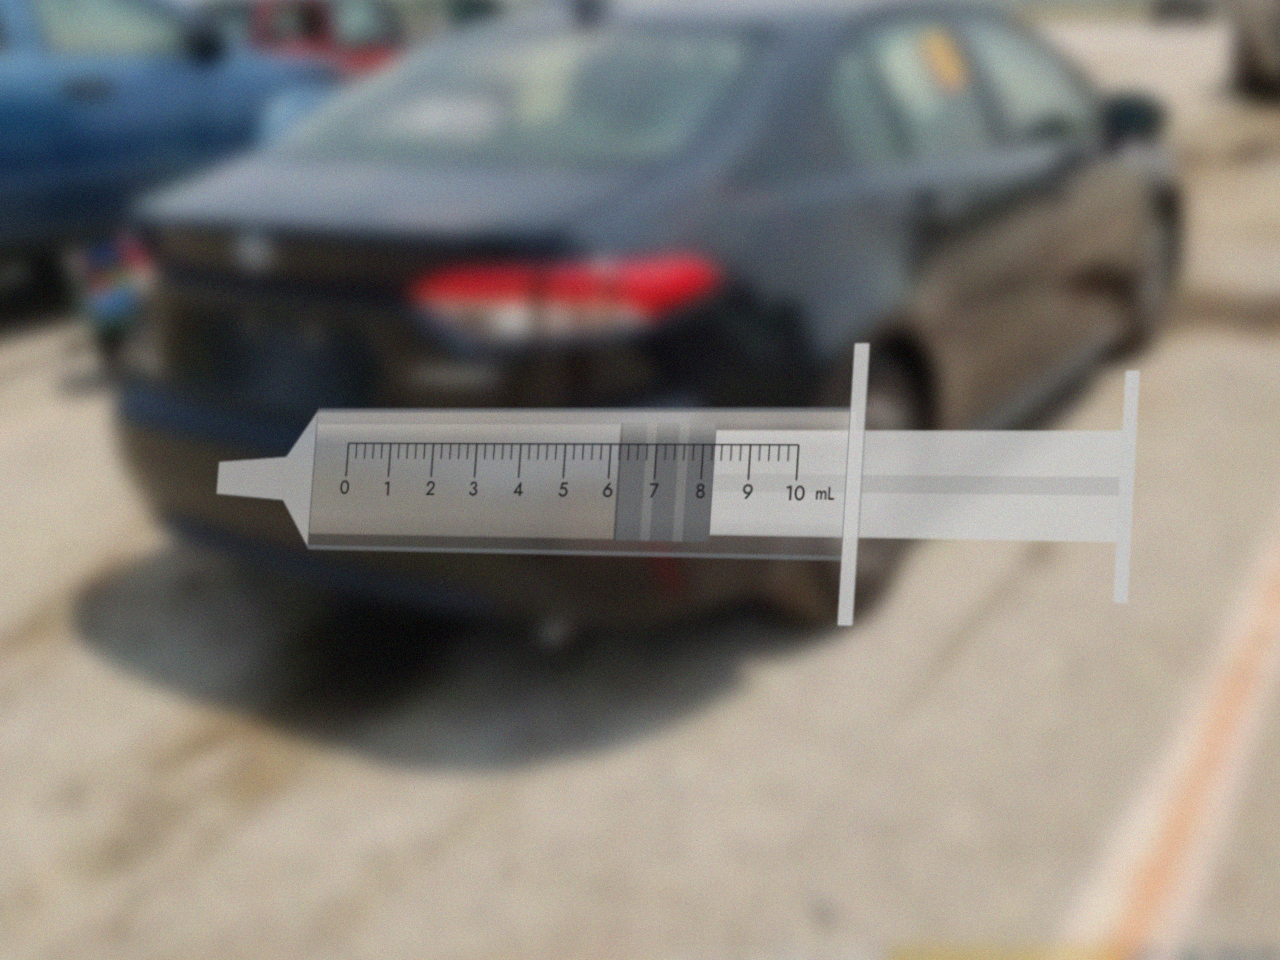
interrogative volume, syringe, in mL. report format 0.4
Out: 6.2
